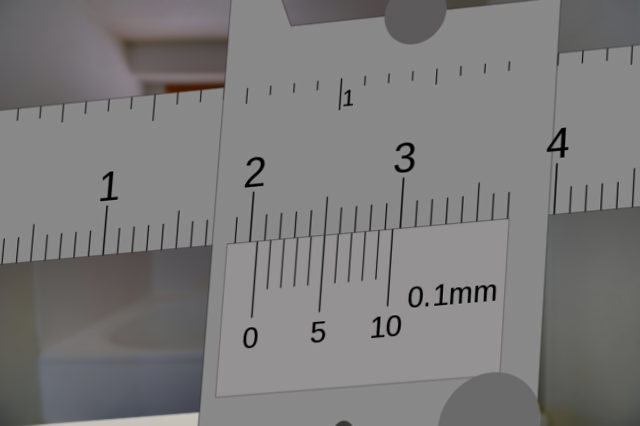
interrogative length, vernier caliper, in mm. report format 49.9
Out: 20.5
